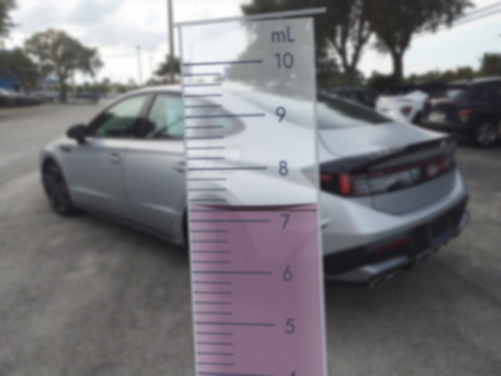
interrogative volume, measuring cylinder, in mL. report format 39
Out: 7.2
